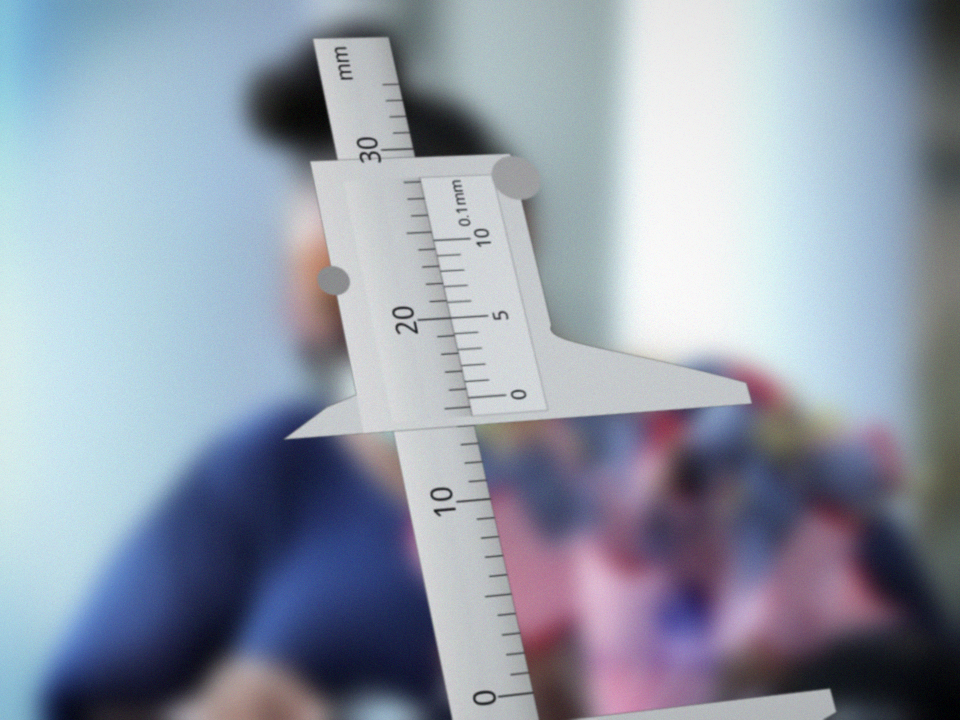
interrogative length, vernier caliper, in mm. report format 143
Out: 15.5
